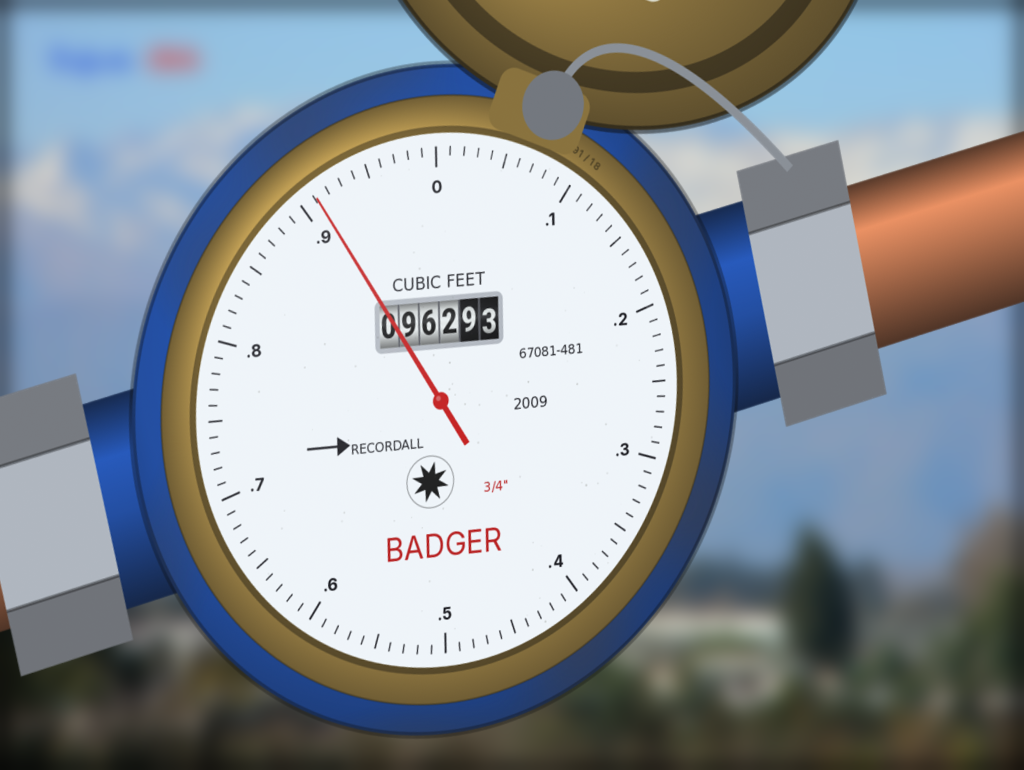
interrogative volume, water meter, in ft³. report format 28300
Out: 96292.91
